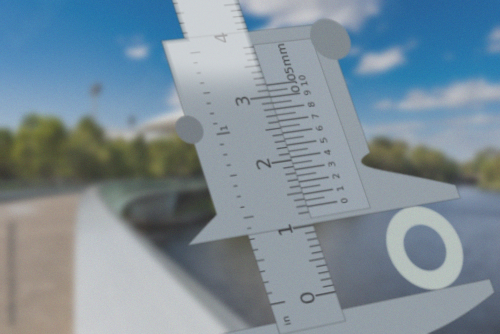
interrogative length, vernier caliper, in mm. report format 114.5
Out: 12.8
